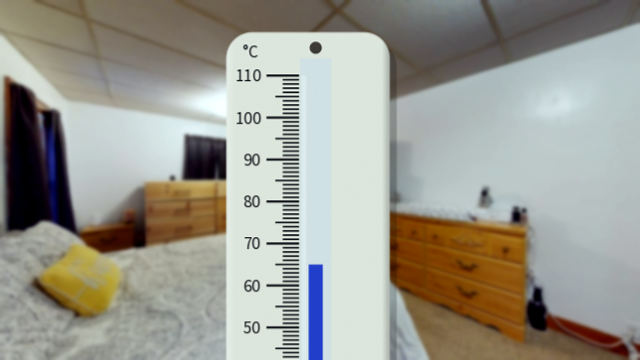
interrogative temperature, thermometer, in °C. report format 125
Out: 65
